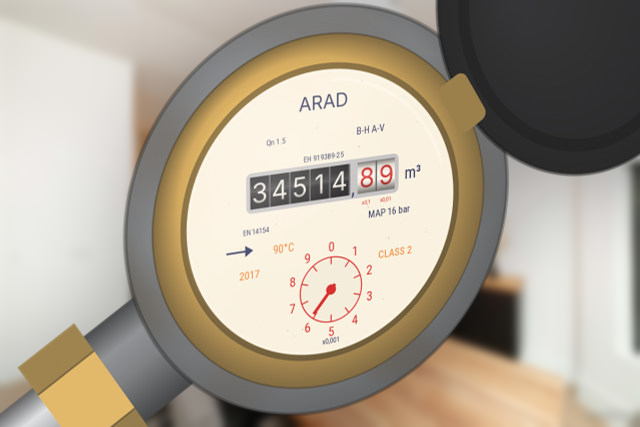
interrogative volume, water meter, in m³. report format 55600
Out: 34514.896
